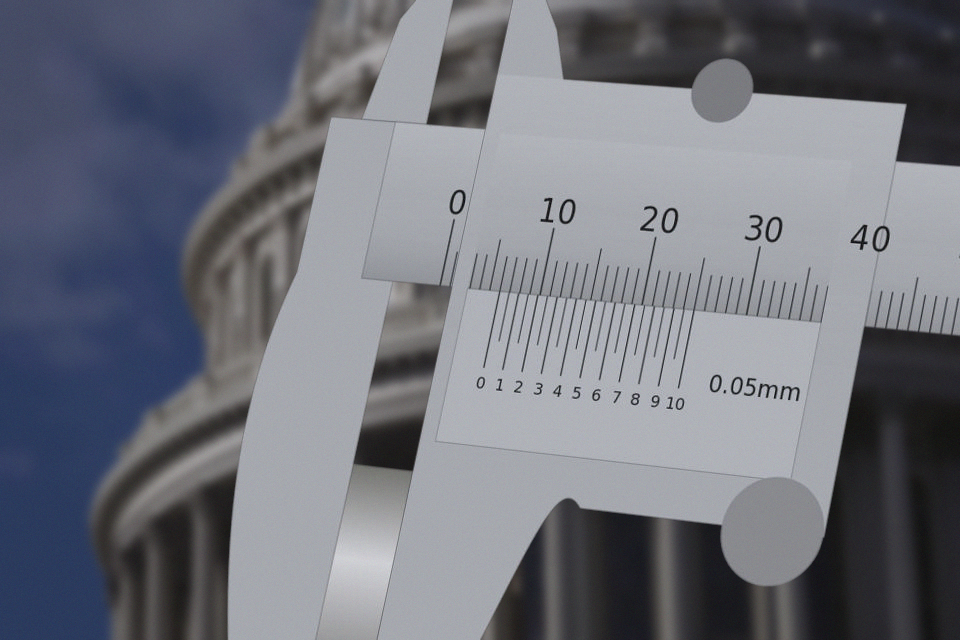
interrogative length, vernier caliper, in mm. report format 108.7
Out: 6.0
